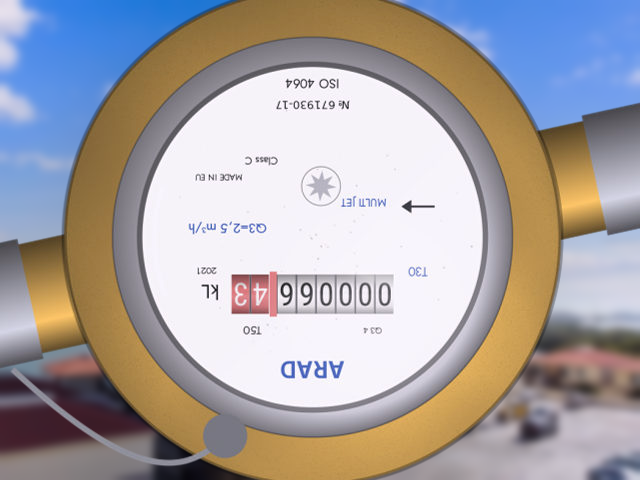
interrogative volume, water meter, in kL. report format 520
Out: 66.43
